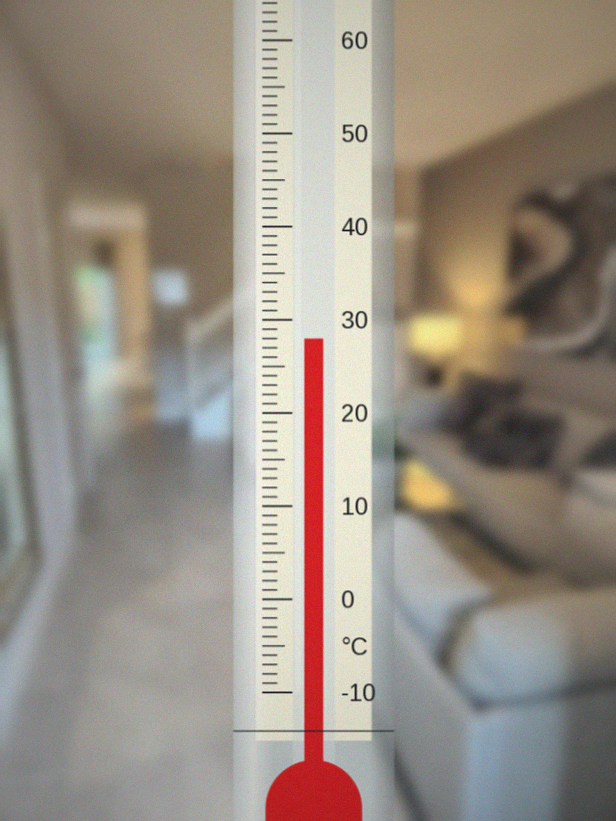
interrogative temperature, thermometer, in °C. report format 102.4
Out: 28
